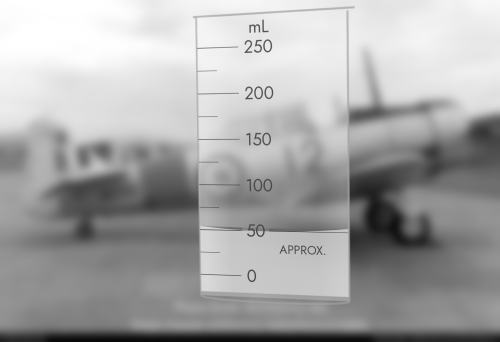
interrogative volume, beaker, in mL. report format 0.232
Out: 50
